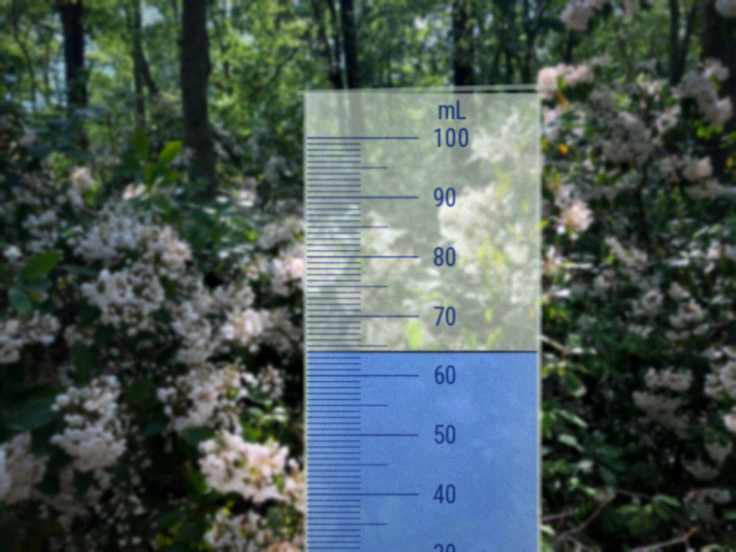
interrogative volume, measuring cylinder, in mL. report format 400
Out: 64
